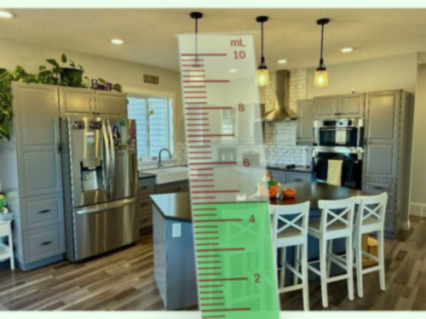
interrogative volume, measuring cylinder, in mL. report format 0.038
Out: 4.6
